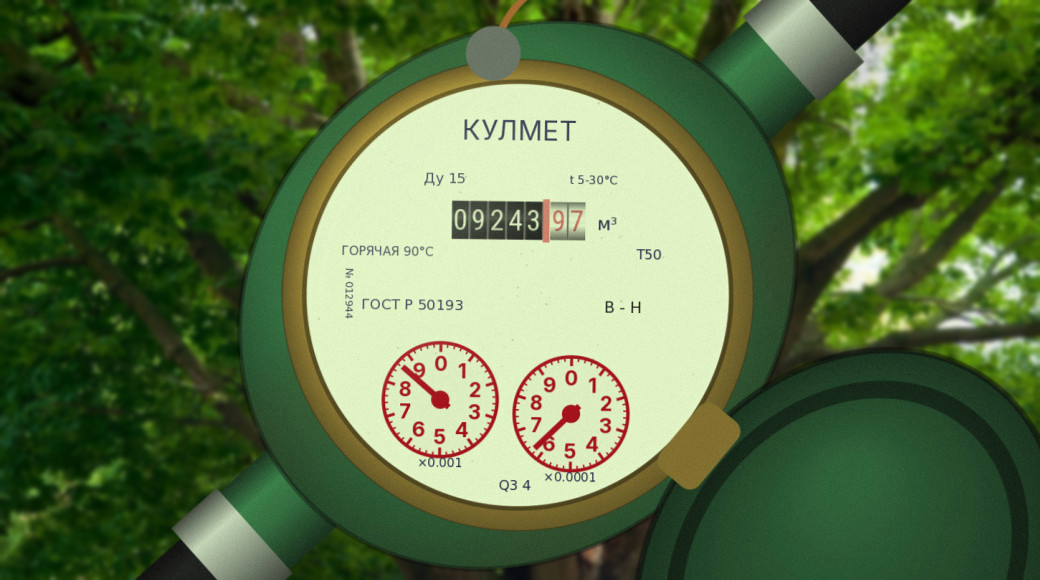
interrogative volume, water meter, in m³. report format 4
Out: 9243.9786
